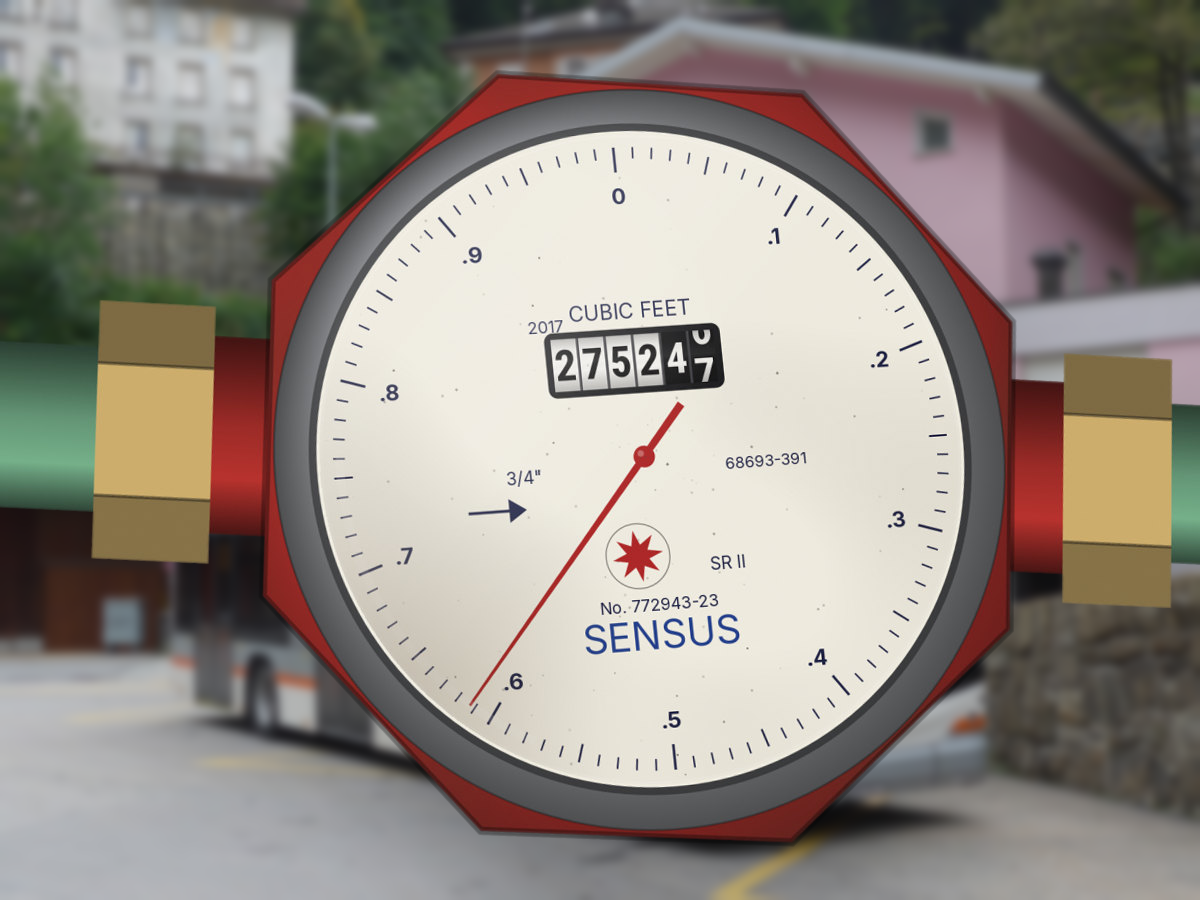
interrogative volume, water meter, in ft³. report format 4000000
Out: 275246.61
